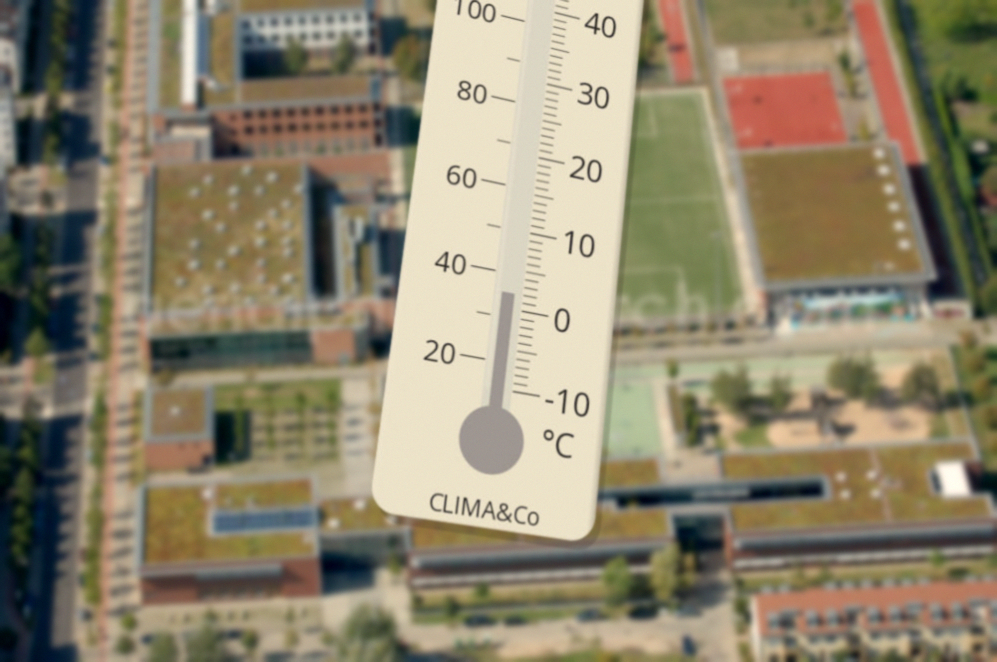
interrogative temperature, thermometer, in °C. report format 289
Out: 2
